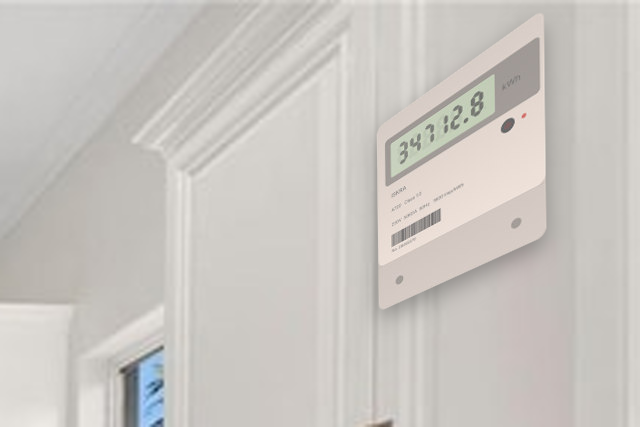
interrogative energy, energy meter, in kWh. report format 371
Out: 34712.8
